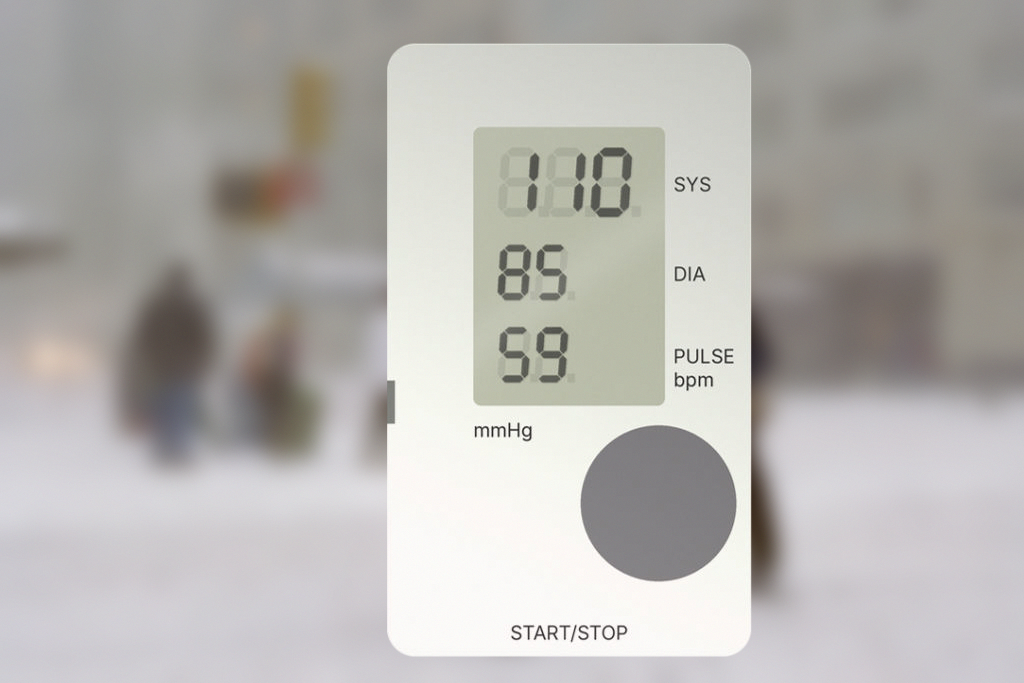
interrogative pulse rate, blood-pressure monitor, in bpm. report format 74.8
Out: 59
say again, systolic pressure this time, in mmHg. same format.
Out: 110
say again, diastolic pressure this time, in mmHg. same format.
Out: 85
